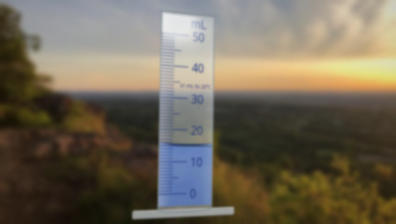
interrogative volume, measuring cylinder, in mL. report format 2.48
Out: 15
